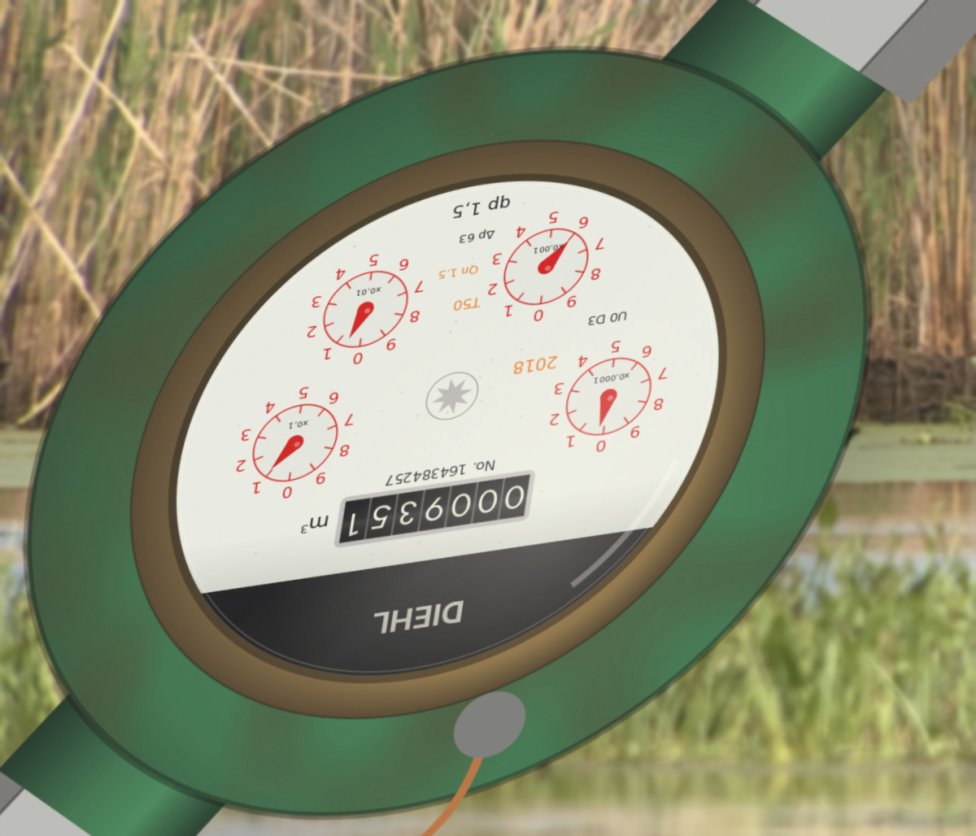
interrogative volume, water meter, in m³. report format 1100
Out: 9351.1060
